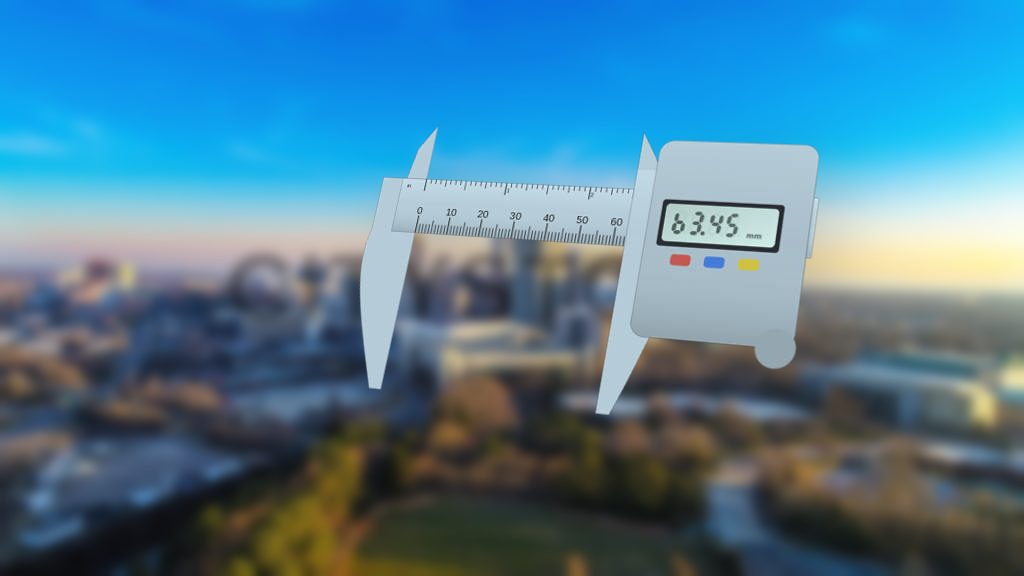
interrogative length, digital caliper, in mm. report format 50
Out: 63.45
